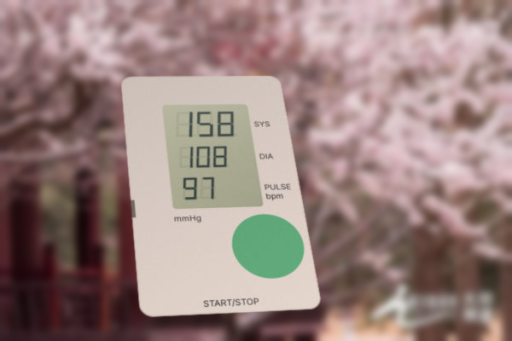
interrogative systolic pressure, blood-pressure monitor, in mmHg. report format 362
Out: 158
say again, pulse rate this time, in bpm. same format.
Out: 97
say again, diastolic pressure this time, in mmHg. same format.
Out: 108
